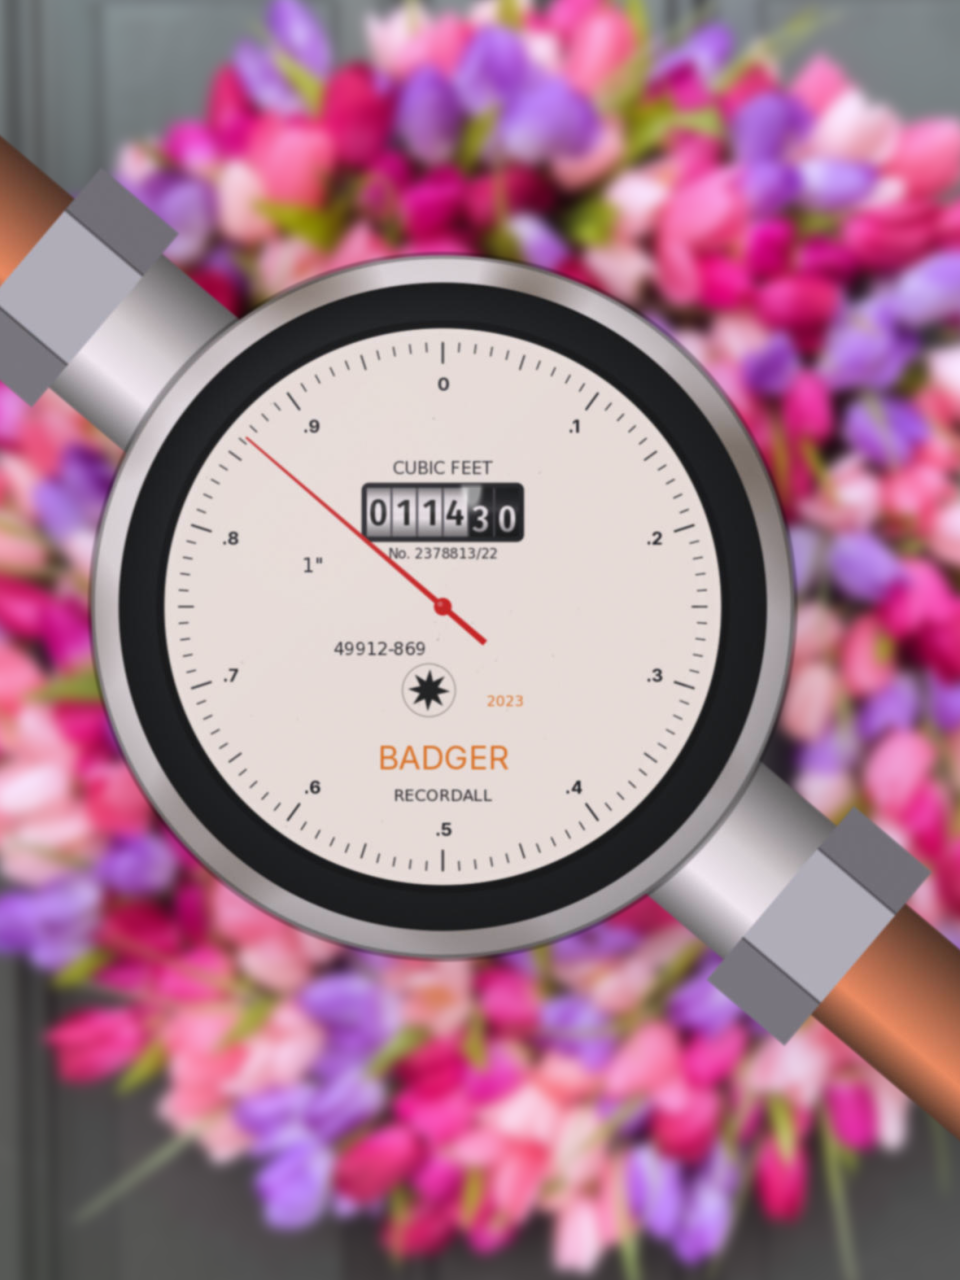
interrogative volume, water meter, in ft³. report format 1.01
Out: 11429.86
